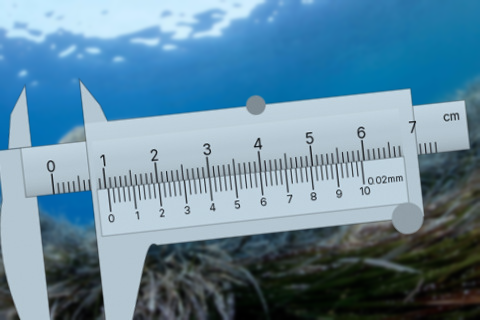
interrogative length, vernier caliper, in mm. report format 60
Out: 10.5
